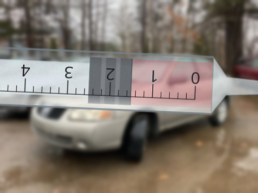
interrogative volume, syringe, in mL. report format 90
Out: 1.5
